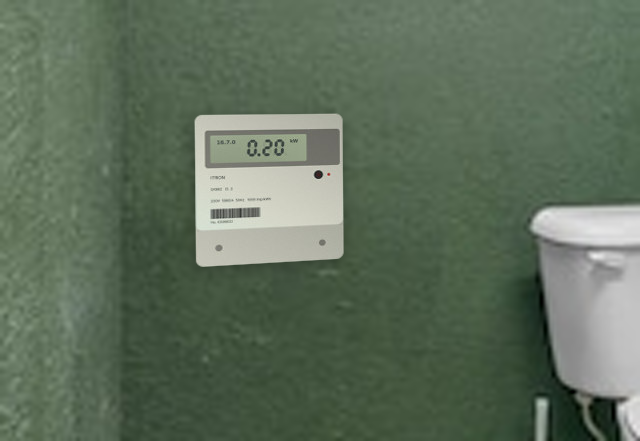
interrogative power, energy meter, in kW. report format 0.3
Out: 0.20
